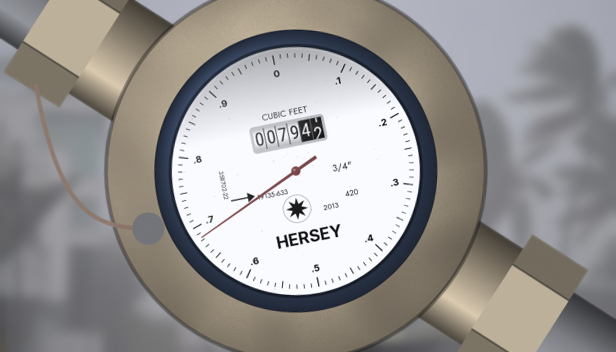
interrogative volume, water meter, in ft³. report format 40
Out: 7941.68
